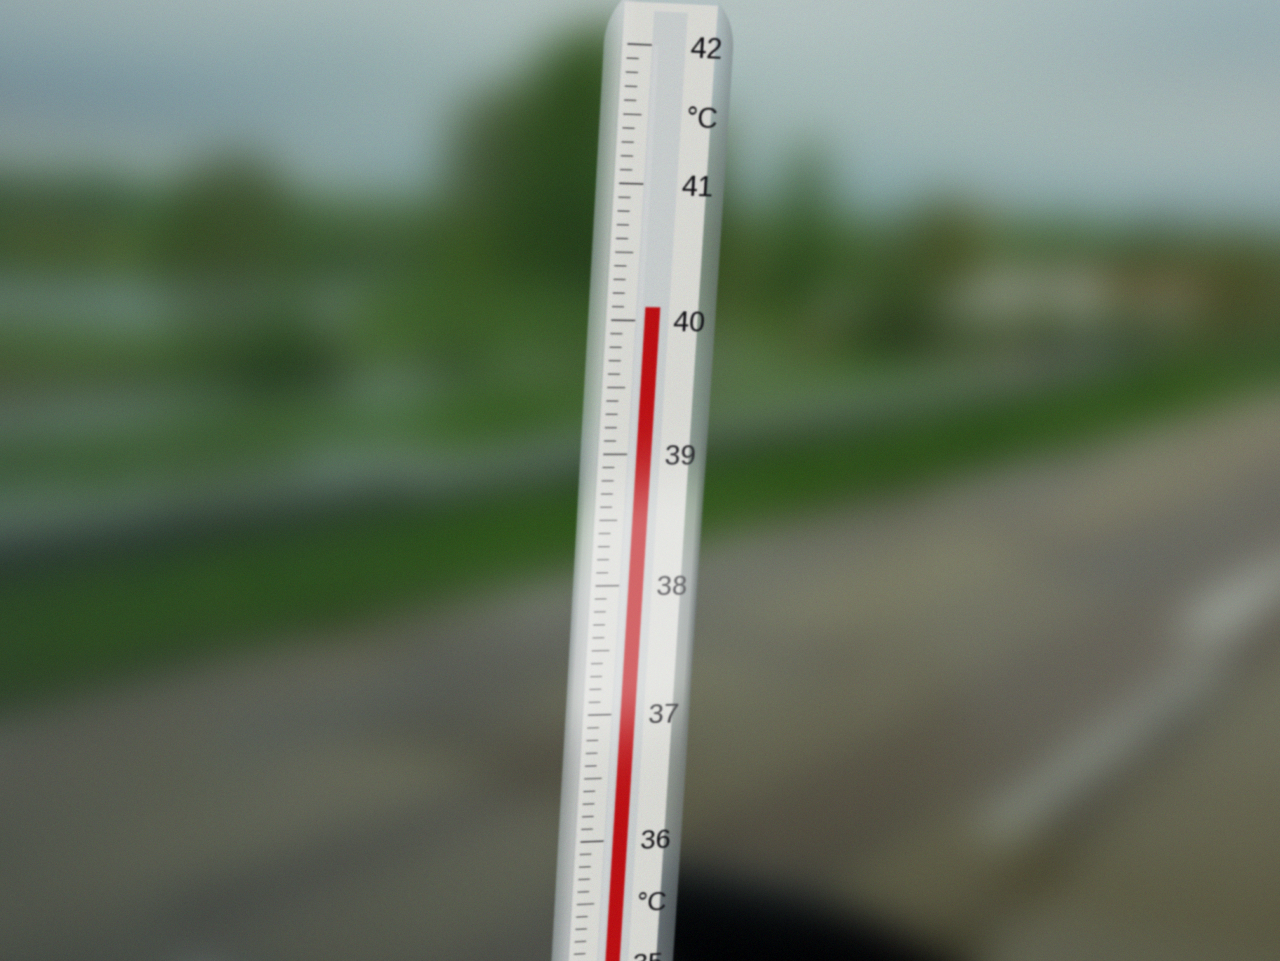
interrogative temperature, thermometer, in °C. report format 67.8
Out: 40.1
